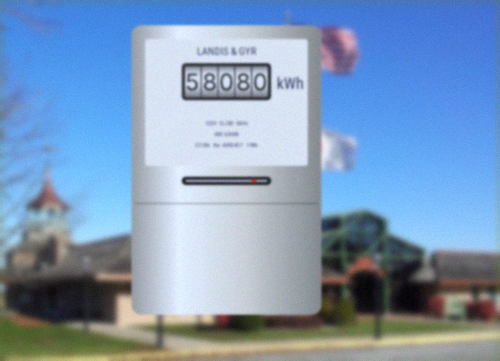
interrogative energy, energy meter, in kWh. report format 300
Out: 58080
